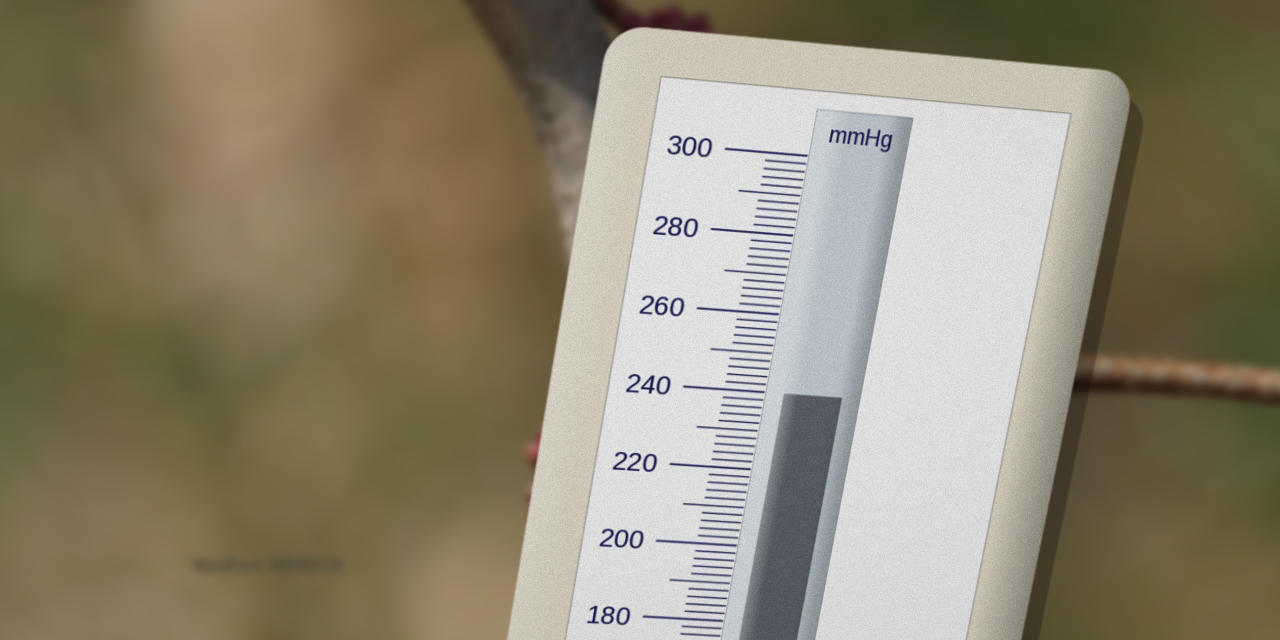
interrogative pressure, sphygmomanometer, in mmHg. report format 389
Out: 240
